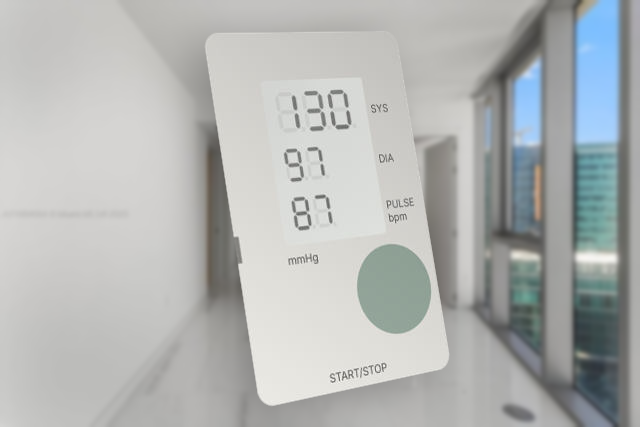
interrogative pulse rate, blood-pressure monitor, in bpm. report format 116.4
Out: 87
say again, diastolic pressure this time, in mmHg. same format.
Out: 97
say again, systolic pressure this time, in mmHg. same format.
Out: 130
